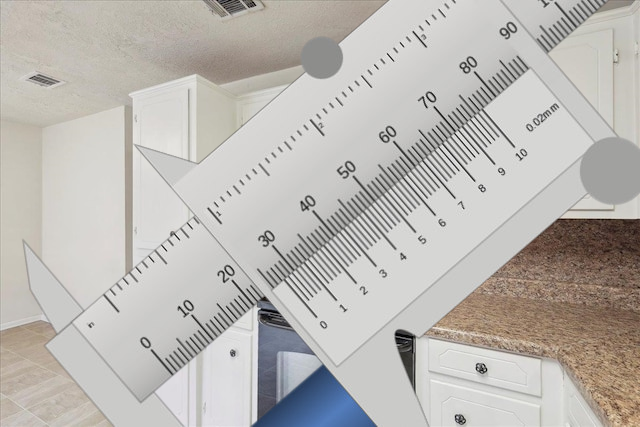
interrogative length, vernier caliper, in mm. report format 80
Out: 27.5
